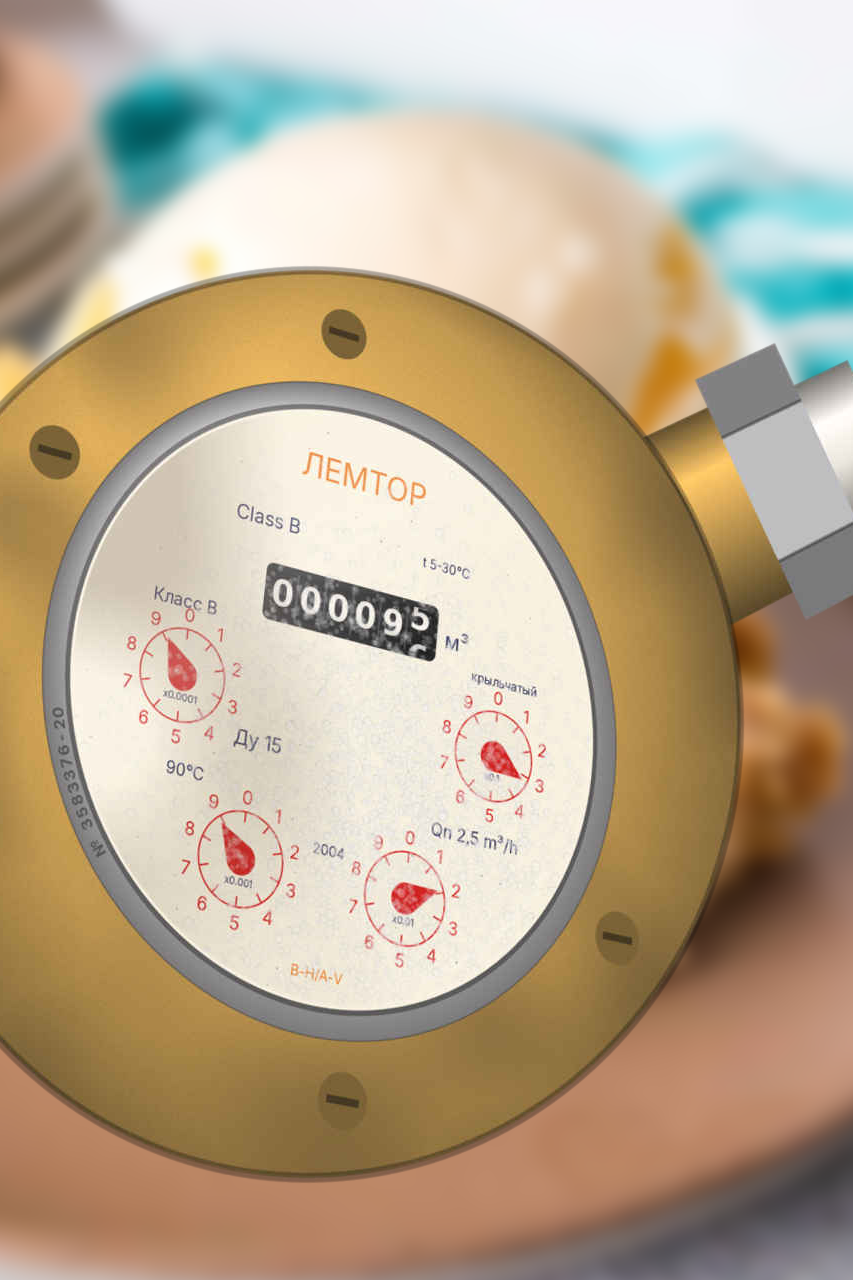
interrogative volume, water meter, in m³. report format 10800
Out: 95.3189
